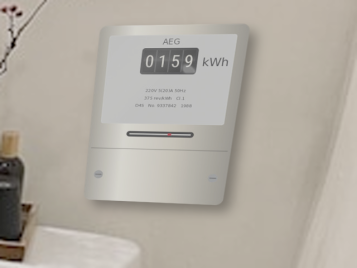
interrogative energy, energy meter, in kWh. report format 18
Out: 159
